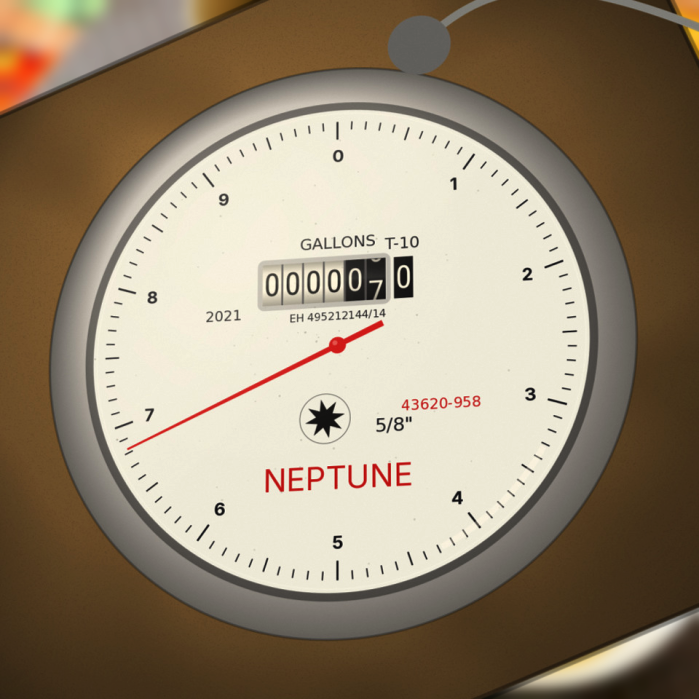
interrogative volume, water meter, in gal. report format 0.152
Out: 66.8
